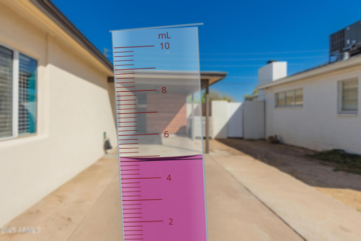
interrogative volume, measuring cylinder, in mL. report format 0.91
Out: 4.8
